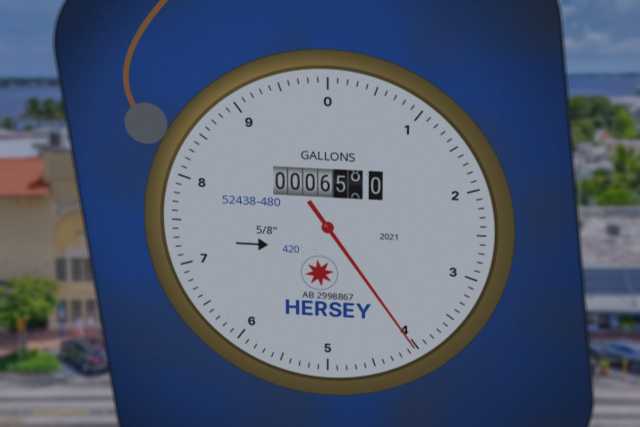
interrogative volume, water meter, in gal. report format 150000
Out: 6584.0
